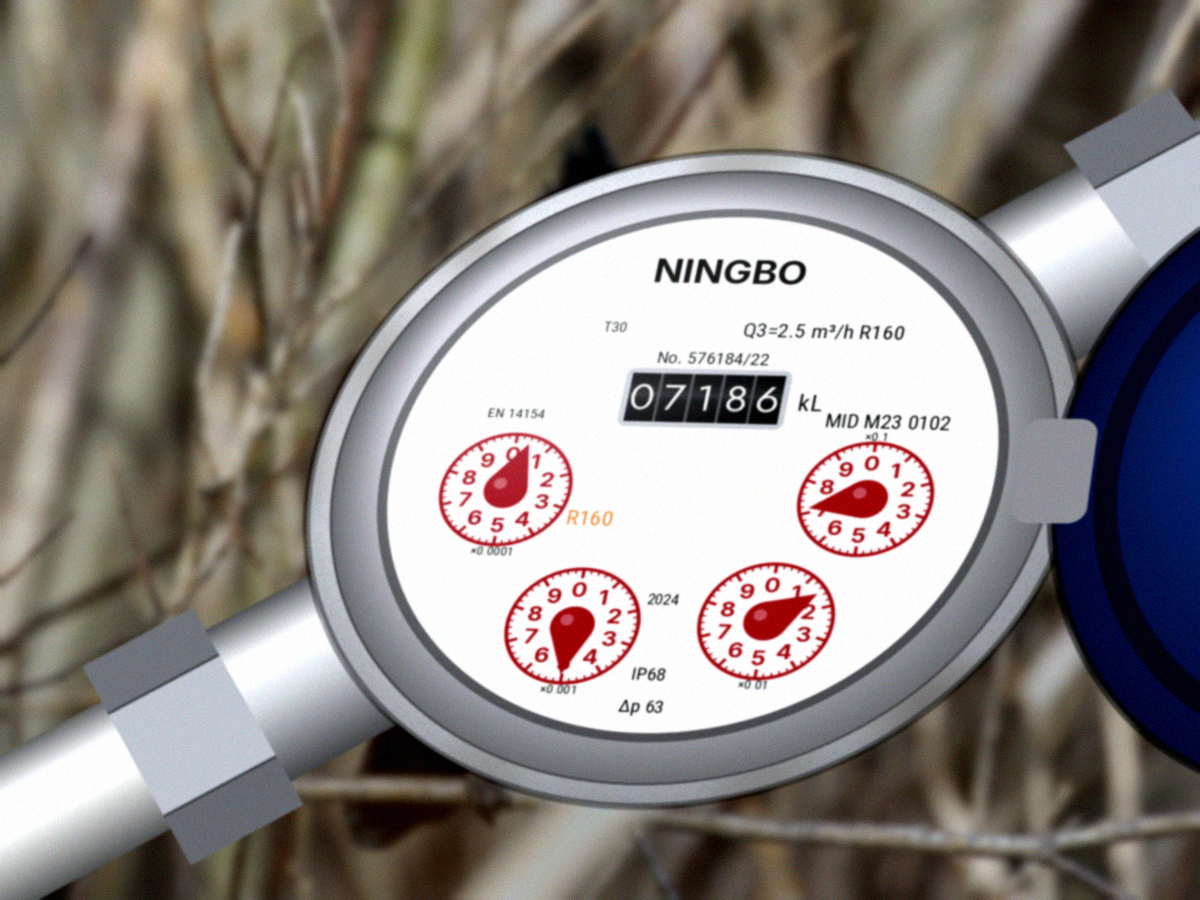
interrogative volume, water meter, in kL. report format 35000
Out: 7186.7150
